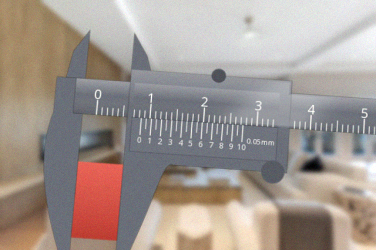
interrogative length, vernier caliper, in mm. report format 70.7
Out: 8.4
